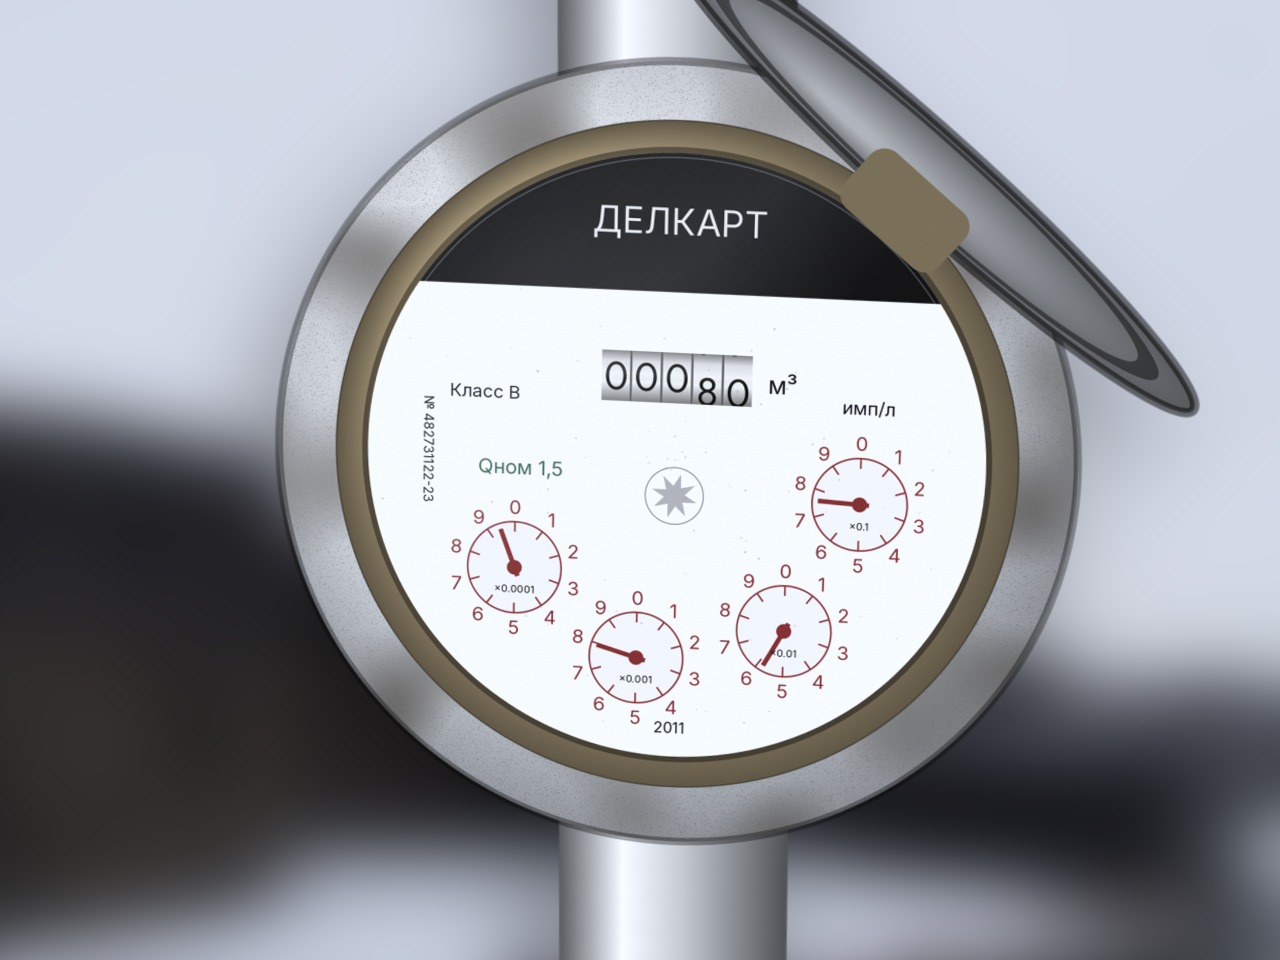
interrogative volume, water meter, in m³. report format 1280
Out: 79.7579
